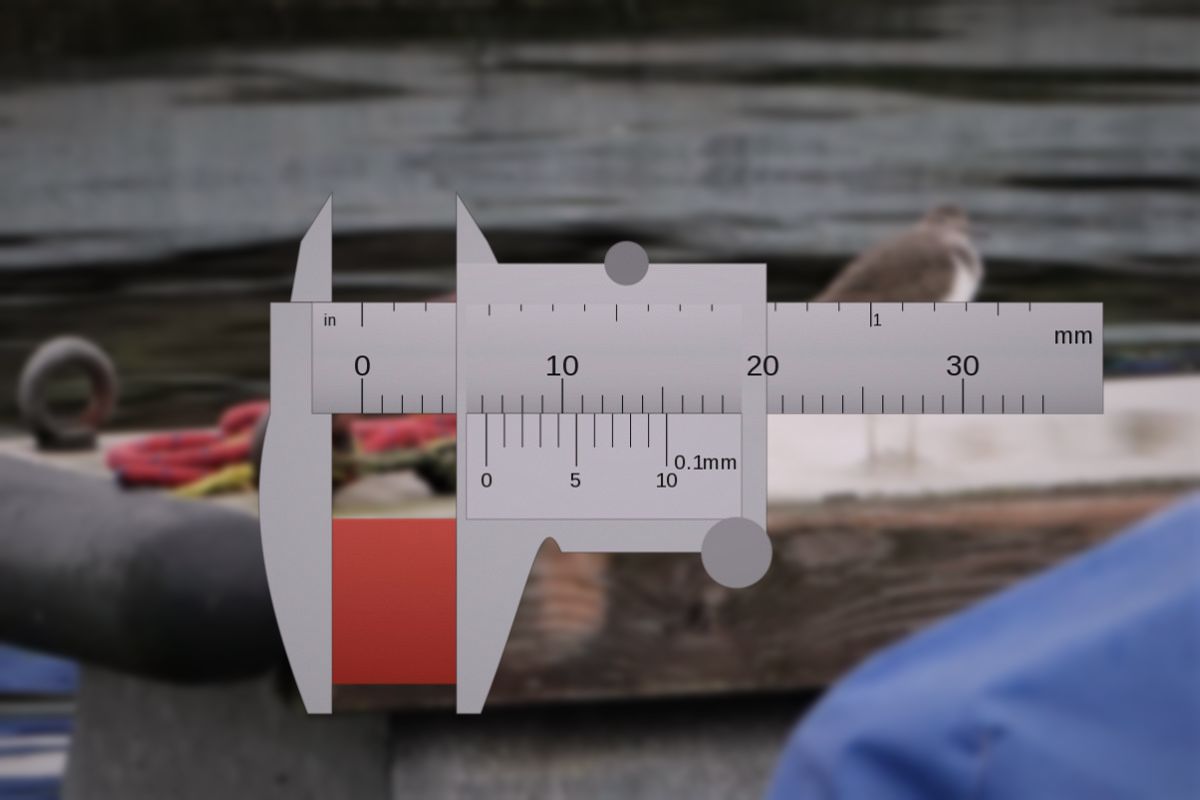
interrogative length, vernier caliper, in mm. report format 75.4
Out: 6.2
